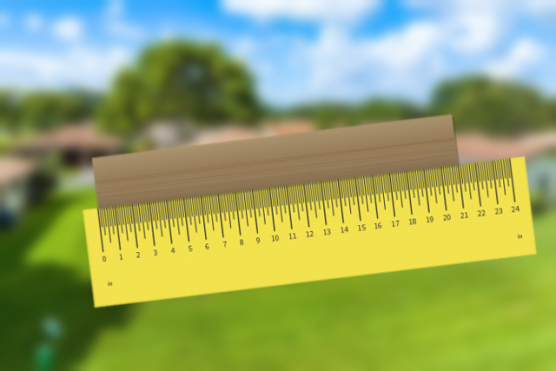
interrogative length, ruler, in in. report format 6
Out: 21
